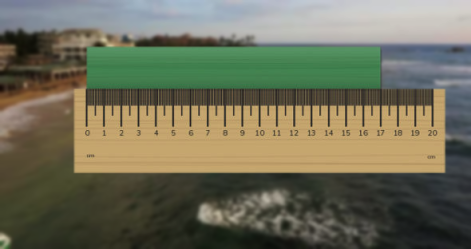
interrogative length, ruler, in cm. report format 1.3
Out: 17
